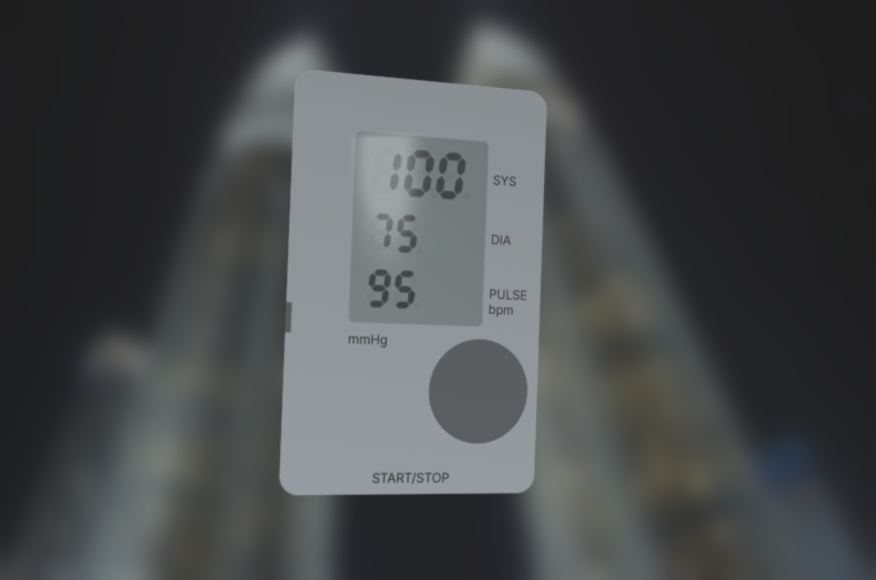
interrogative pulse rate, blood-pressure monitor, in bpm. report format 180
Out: 95
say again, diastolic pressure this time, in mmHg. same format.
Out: 75
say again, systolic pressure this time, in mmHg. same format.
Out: 100
